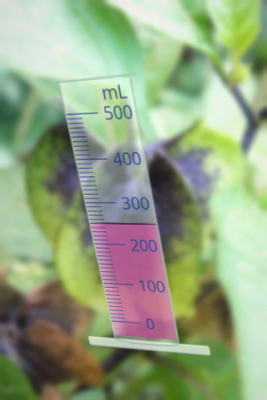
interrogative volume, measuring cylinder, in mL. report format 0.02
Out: 250
